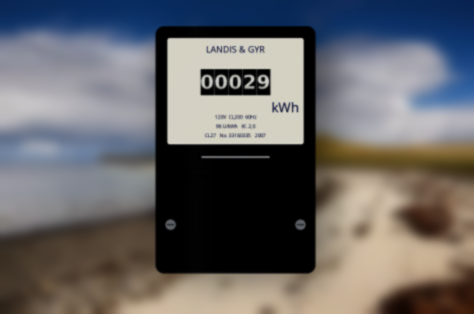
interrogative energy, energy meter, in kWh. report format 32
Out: 29
